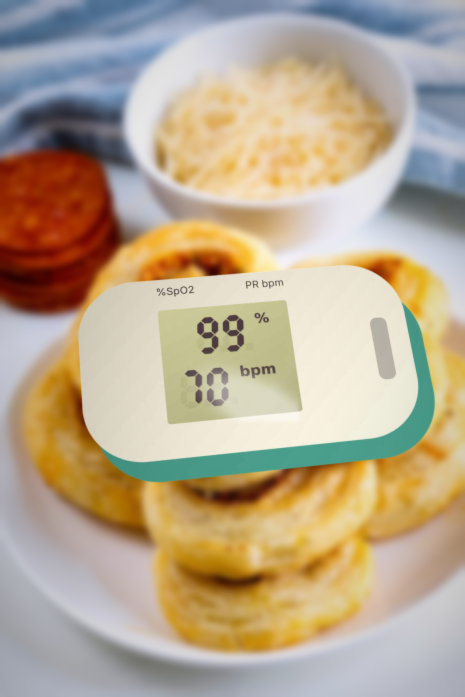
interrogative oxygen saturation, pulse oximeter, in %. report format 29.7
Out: 99
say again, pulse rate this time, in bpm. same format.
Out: 70
